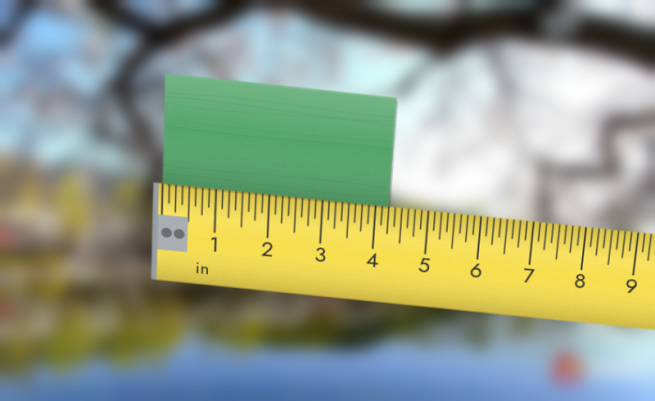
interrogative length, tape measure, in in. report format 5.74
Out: 4.25
